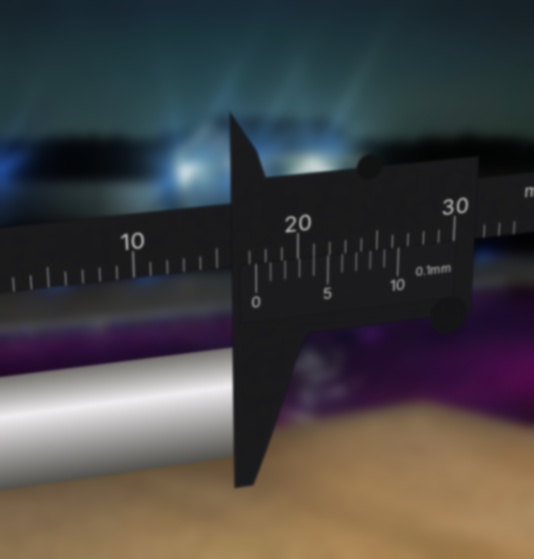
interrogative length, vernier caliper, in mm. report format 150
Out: 17.4
